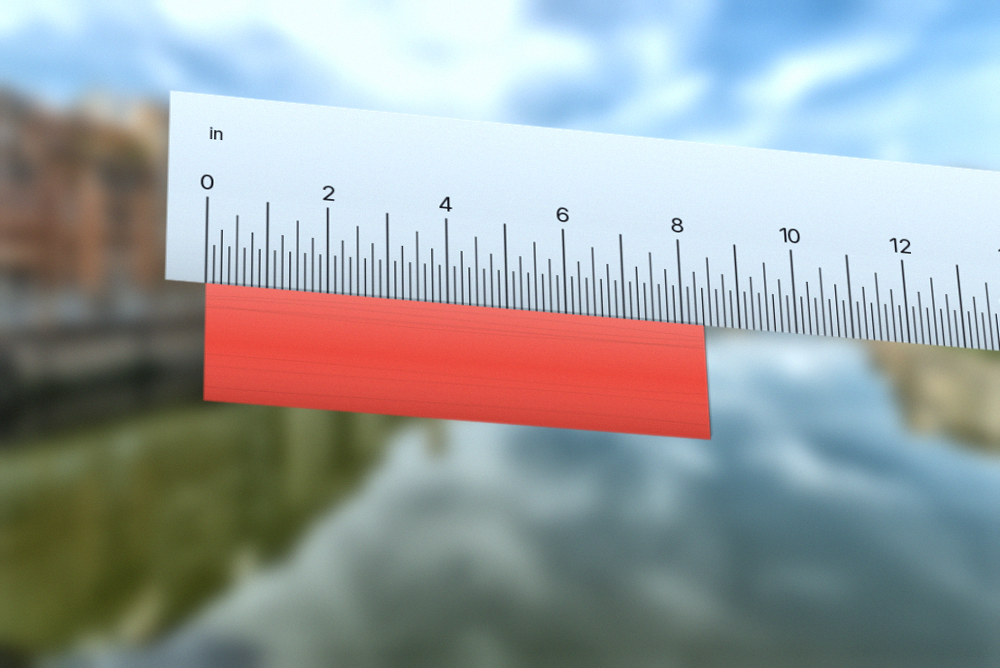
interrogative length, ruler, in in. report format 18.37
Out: 8.375
